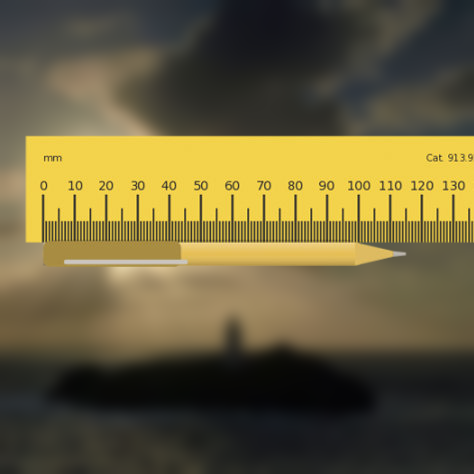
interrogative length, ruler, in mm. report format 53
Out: 115
